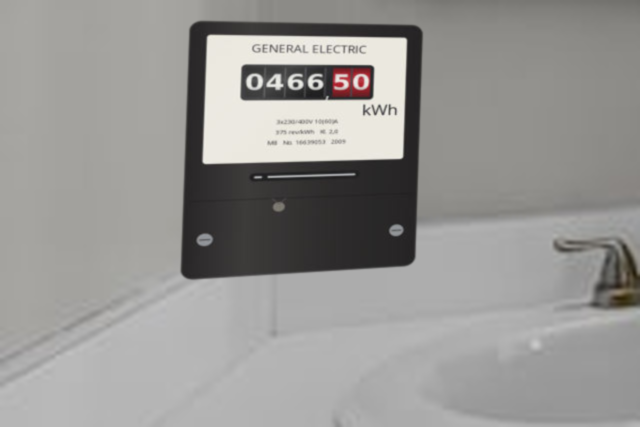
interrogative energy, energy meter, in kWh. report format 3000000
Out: 466.50
